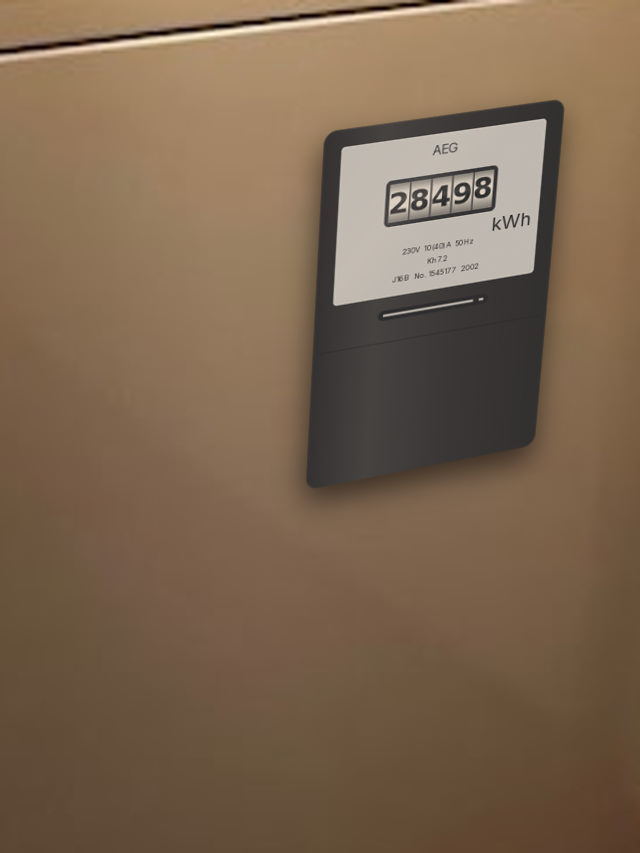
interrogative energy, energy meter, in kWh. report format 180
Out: 28498
